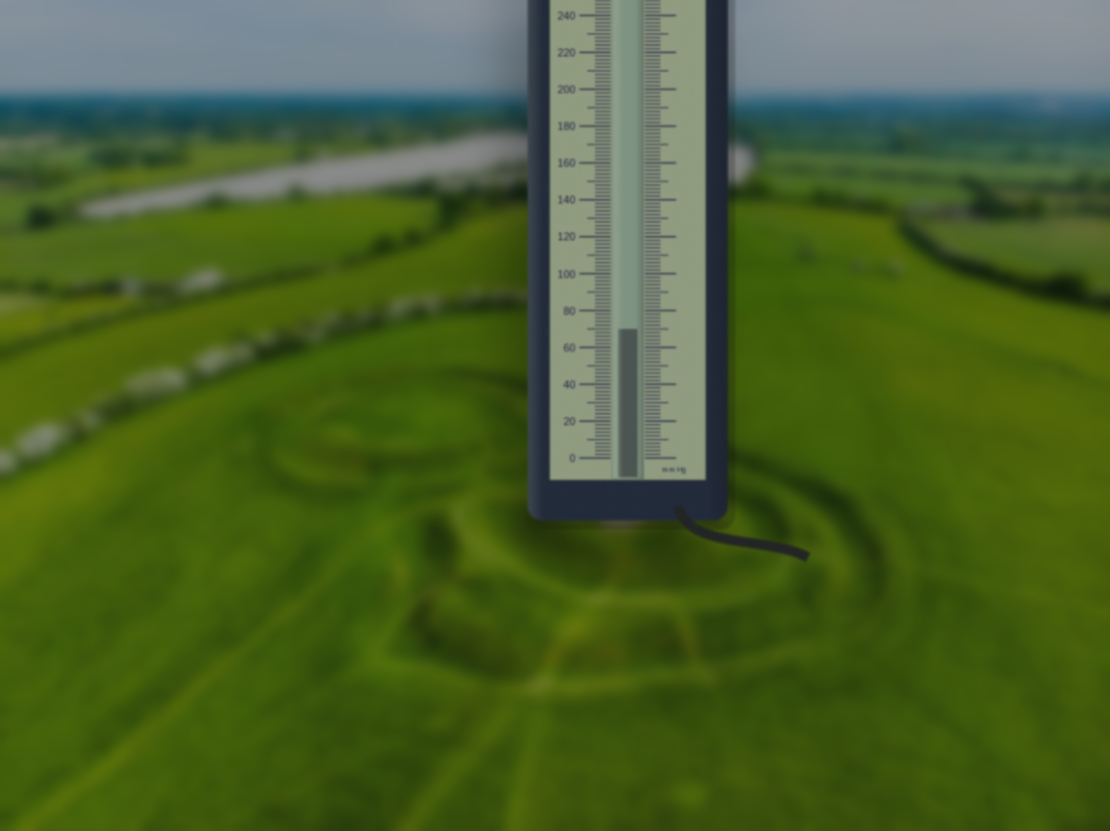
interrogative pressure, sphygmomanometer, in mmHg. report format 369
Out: 70
